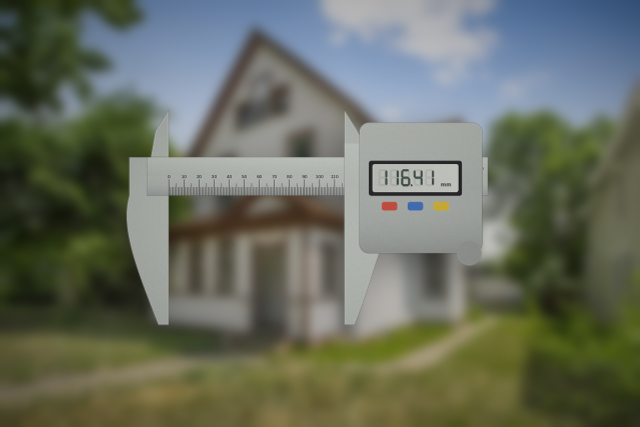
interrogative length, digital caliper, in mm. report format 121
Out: 116.41
